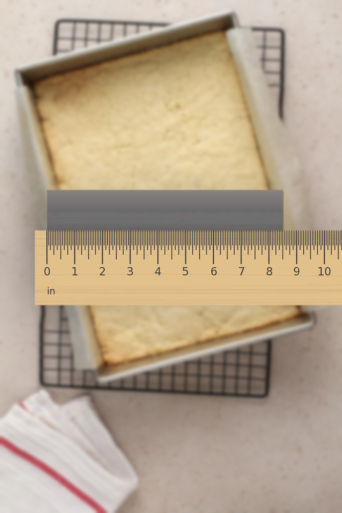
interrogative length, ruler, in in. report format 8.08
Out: 8.5
